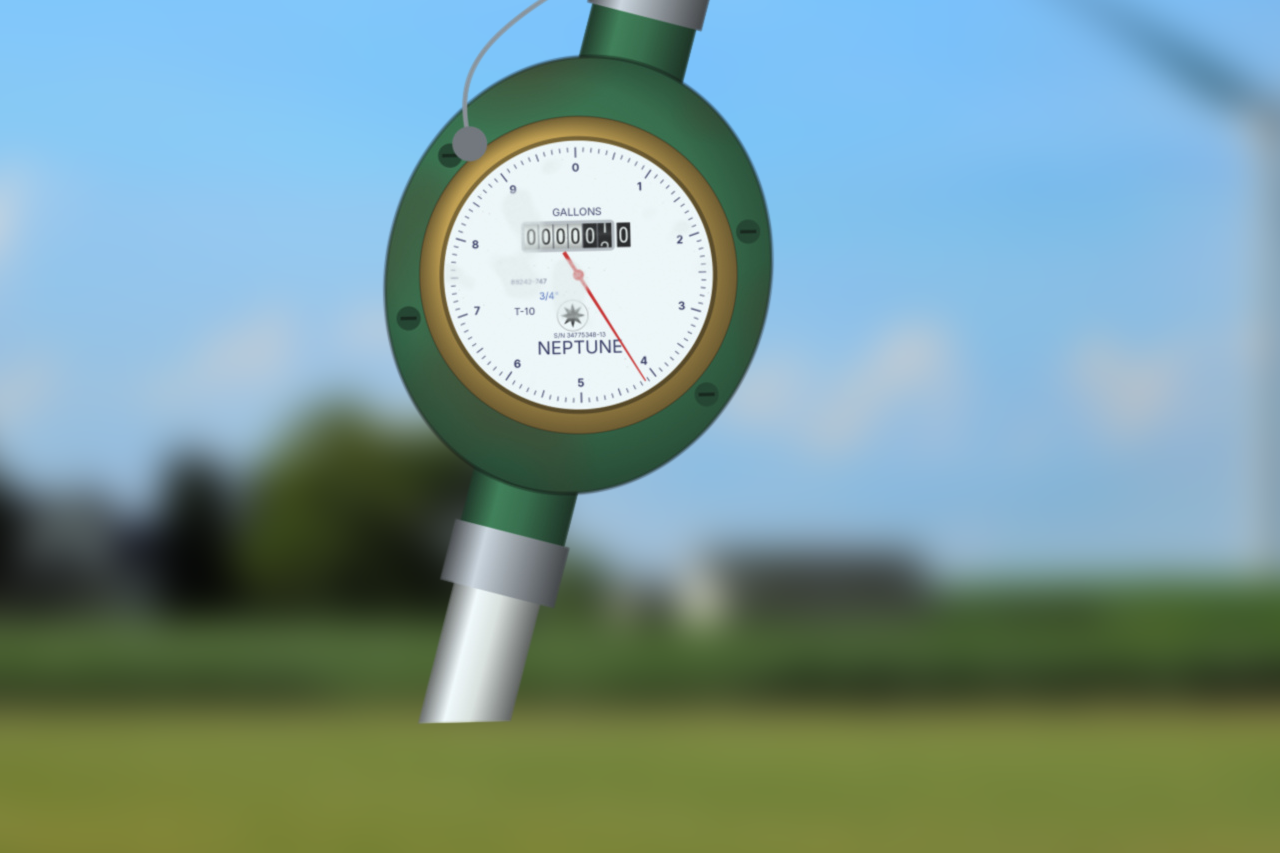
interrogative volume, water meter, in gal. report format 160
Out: 14.1
